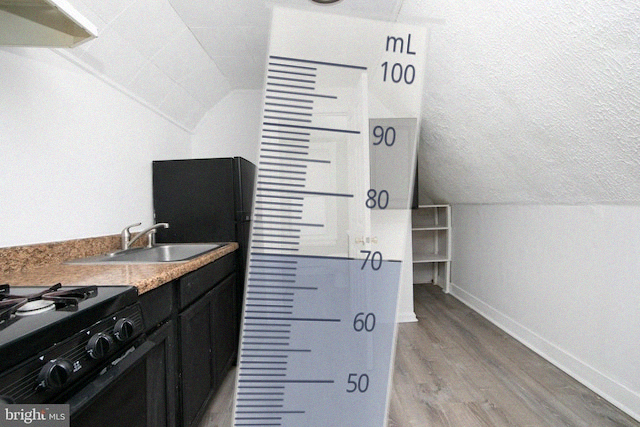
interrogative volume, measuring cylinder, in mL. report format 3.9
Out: 70
